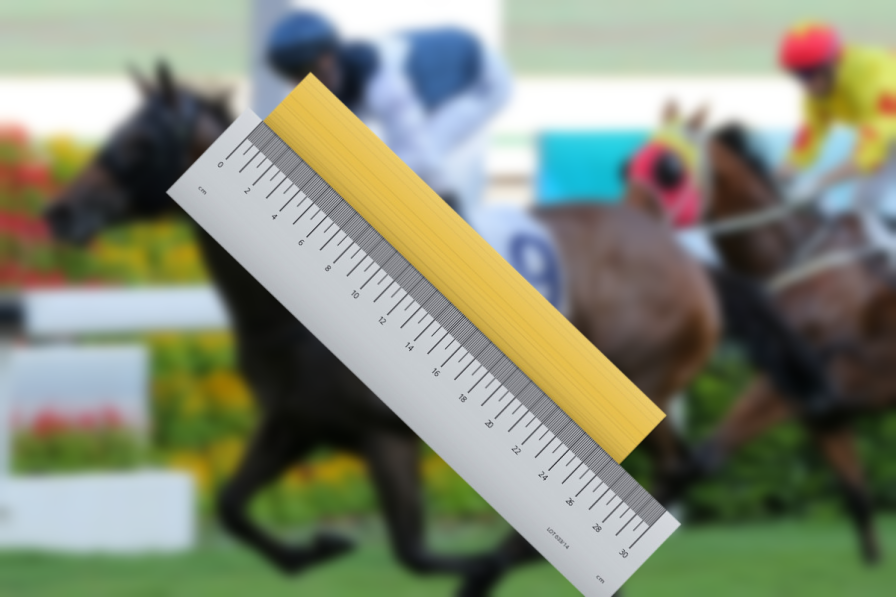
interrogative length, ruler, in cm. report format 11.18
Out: 26.5
